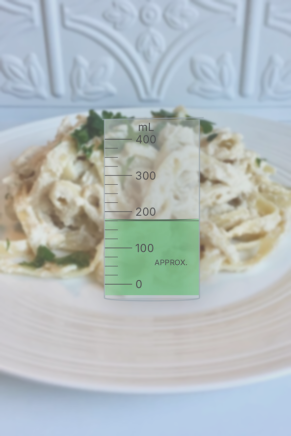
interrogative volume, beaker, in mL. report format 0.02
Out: 175
